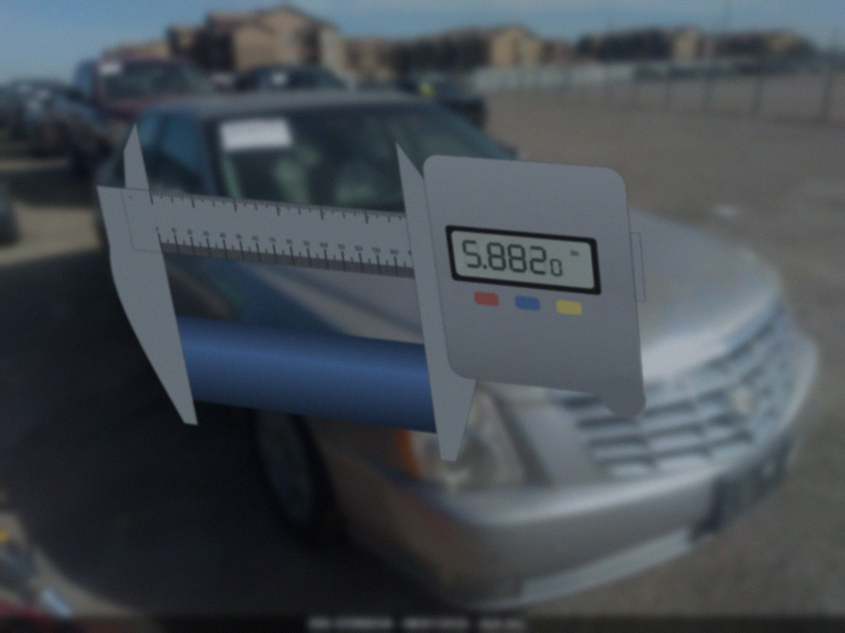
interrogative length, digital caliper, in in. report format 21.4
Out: 5.8820
